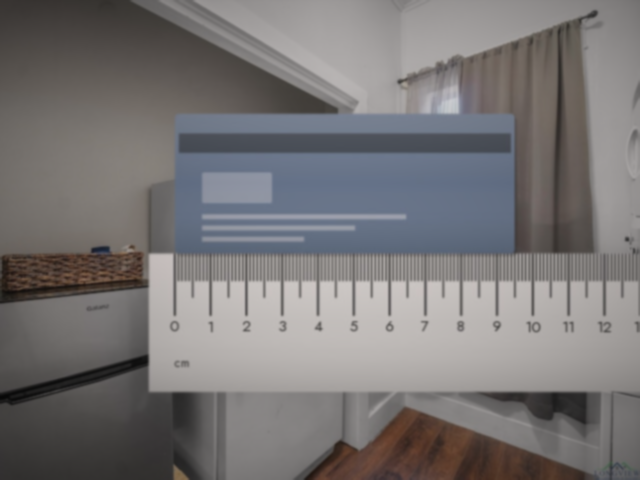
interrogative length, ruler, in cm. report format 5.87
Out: 9.5
